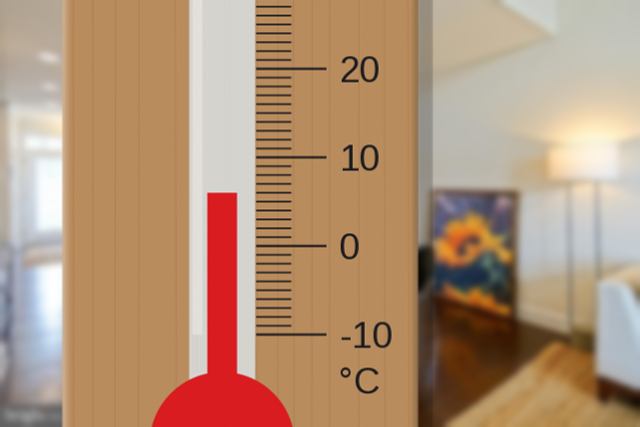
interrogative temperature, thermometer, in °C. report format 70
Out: 6
